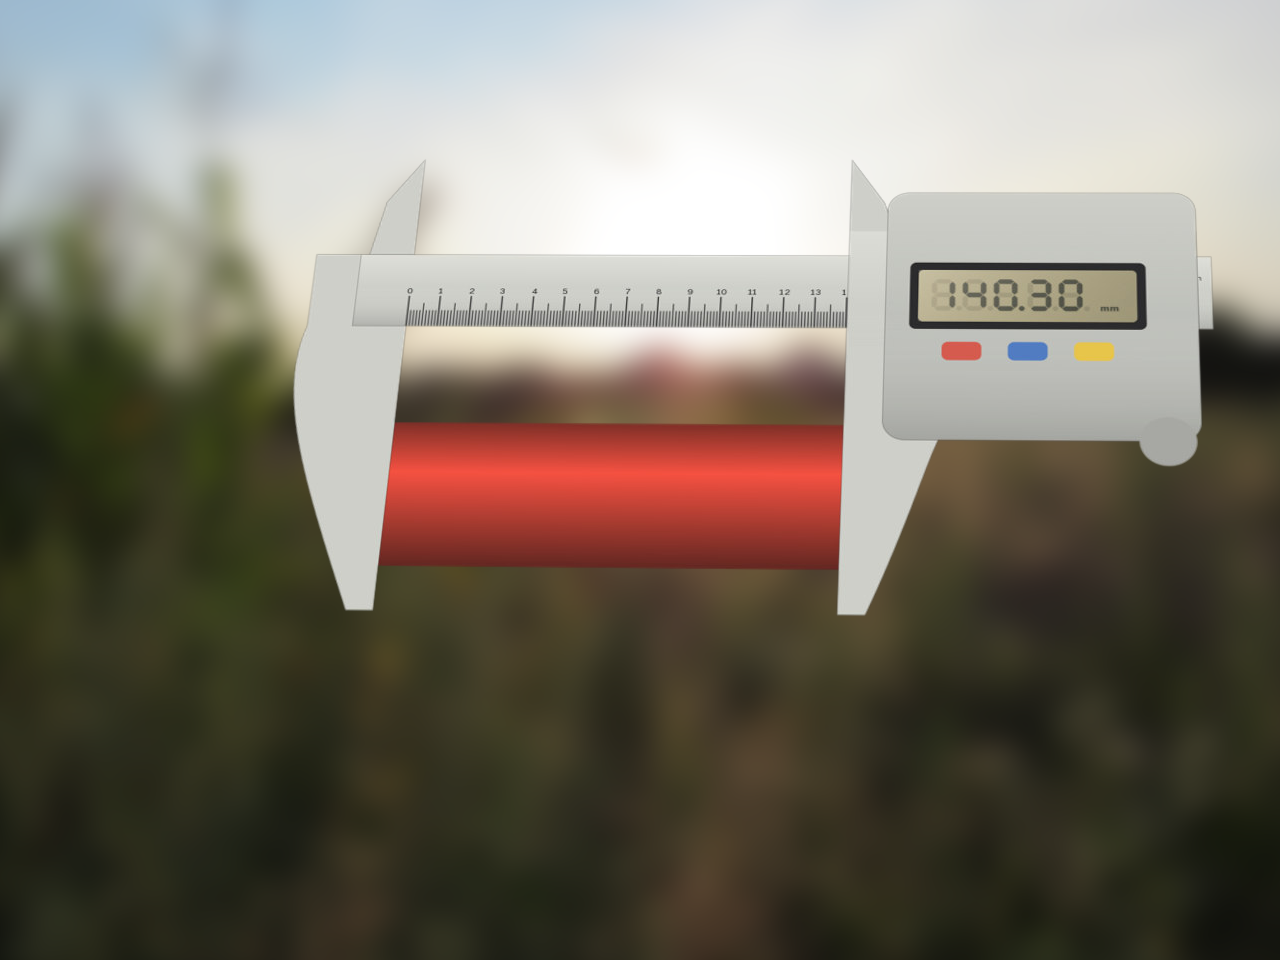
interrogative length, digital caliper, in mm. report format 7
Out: 140.30
